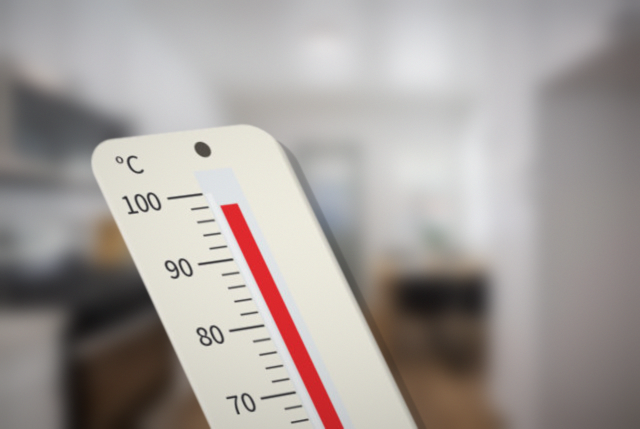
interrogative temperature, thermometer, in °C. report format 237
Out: 98
